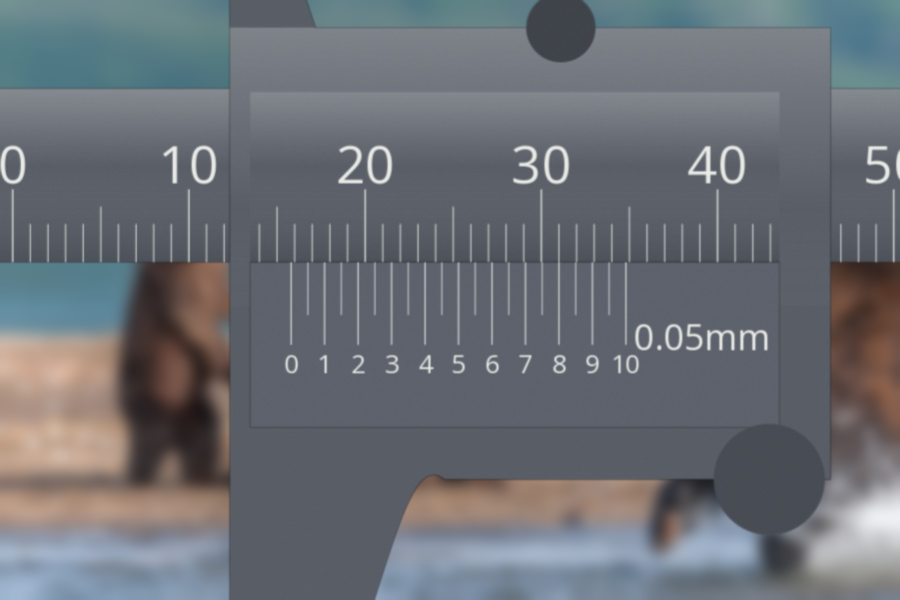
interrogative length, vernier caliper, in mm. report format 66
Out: 15.8
